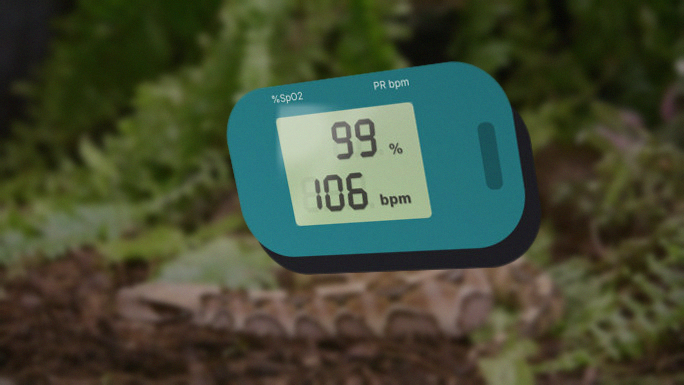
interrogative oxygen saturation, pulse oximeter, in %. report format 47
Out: 99
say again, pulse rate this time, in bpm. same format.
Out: 106
